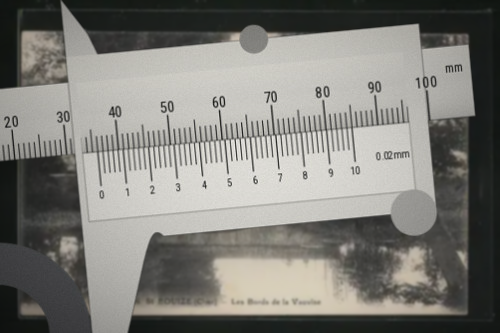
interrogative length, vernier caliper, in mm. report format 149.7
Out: 36.0
